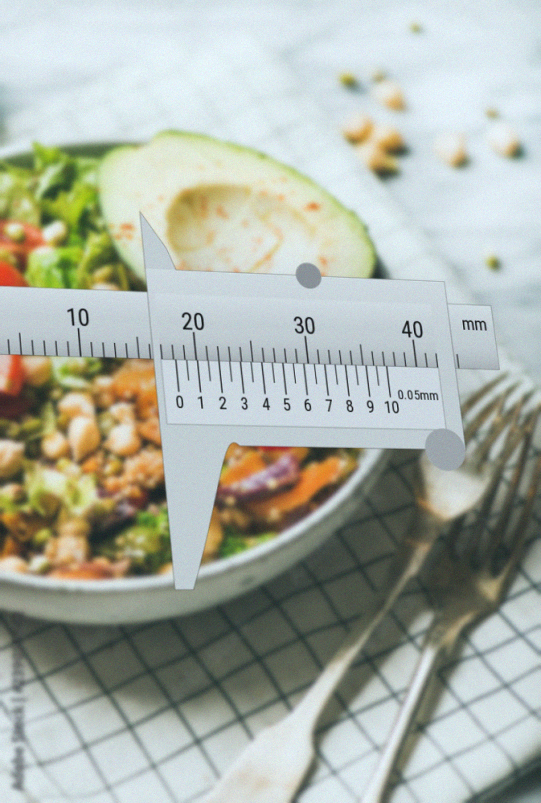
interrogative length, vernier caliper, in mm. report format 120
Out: 18.2
